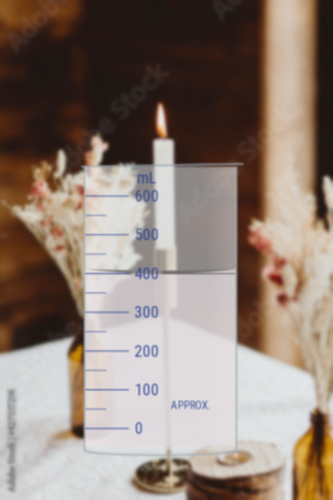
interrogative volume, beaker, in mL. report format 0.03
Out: 400
